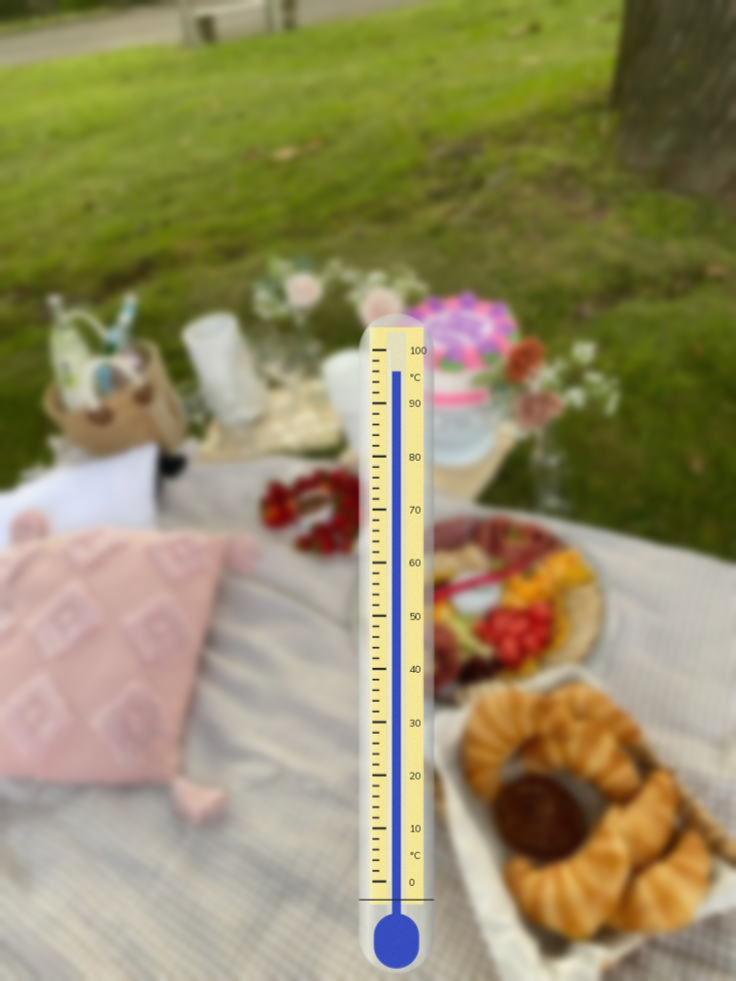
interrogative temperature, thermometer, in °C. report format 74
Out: 96
